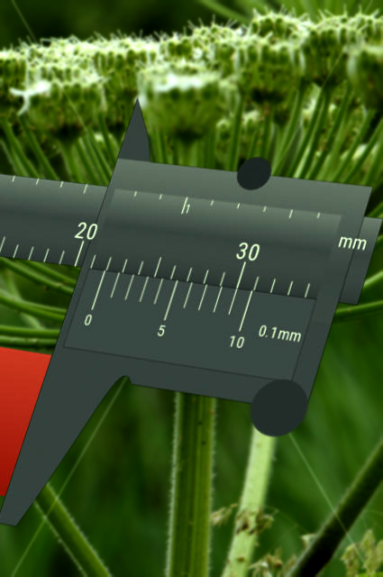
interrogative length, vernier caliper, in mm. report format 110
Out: 21.9
